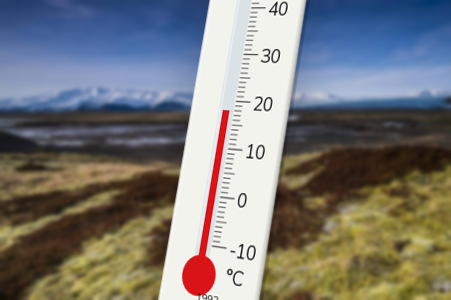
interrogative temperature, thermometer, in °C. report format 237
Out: 18
